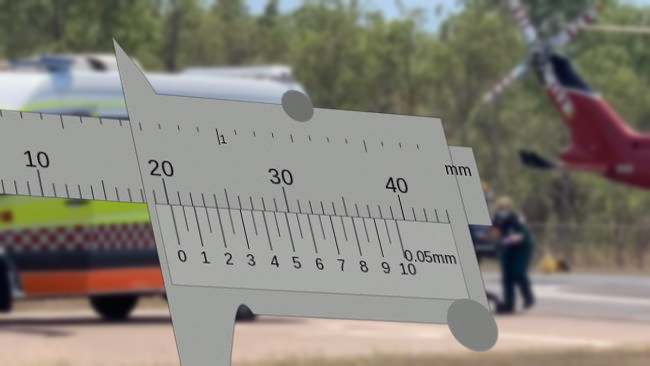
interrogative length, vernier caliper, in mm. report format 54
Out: 20.2
